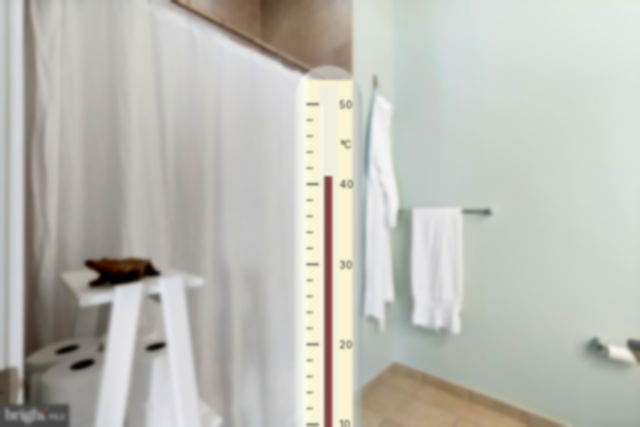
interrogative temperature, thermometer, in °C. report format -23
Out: 41
